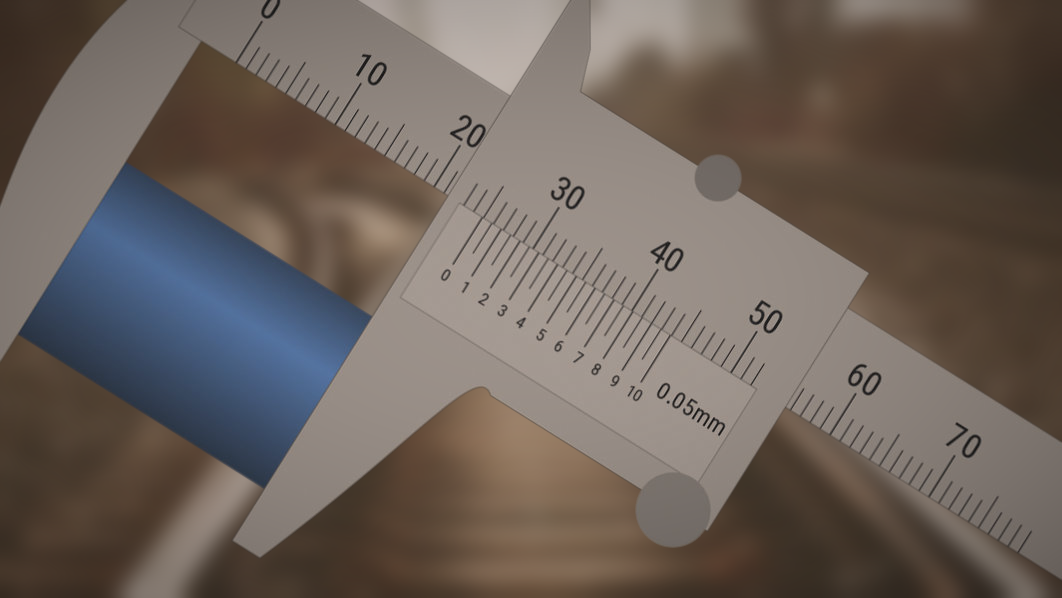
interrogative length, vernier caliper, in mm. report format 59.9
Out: 24.9
